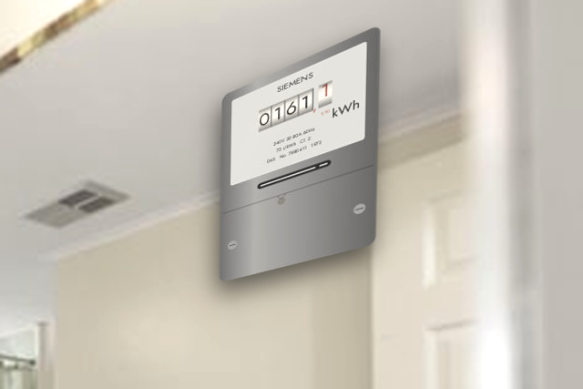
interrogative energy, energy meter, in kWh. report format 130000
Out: 161.1
